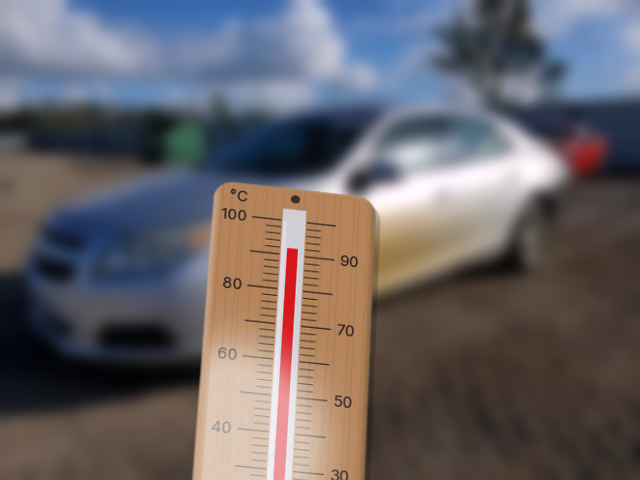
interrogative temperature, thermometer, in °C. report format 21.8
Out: 92
